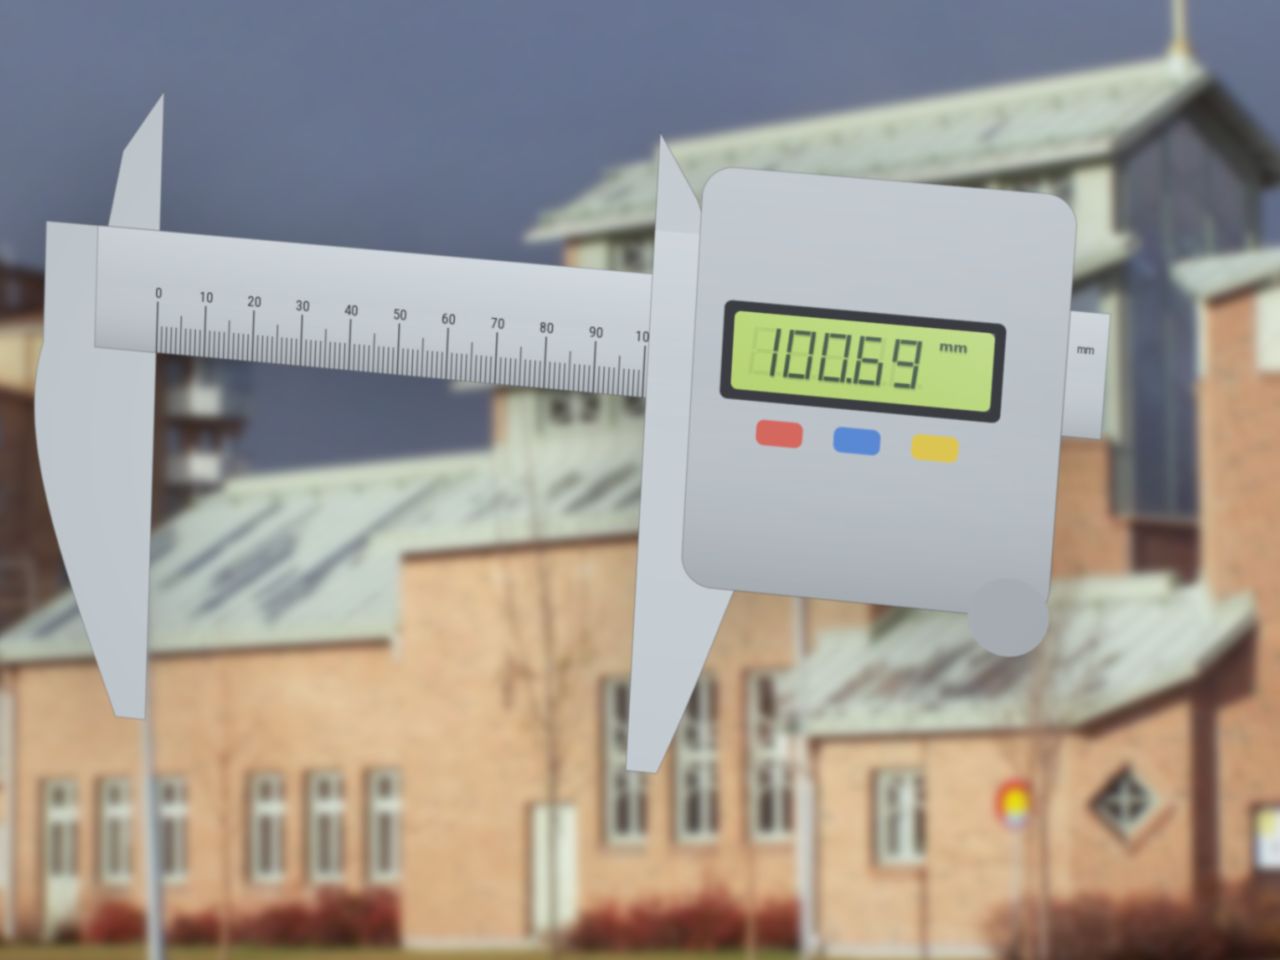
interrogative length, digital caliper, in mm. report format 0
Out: 100.69
